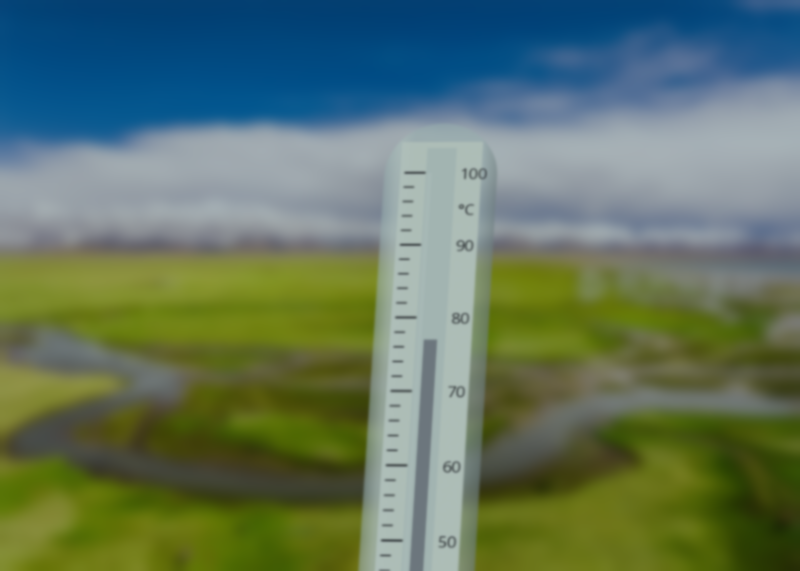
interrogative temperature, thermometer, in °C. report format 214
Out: 77
